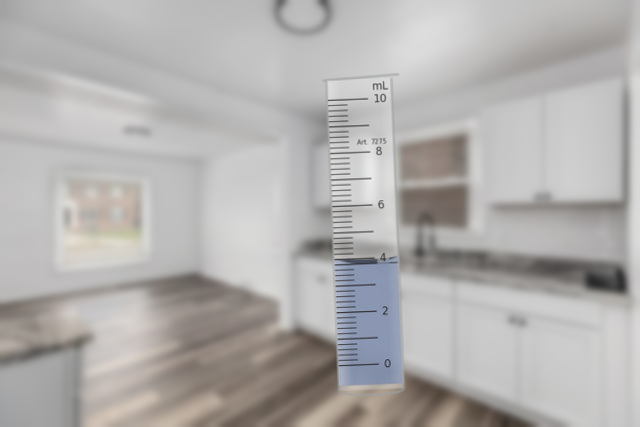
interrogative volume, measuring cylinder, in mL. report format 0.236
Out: 3.8
